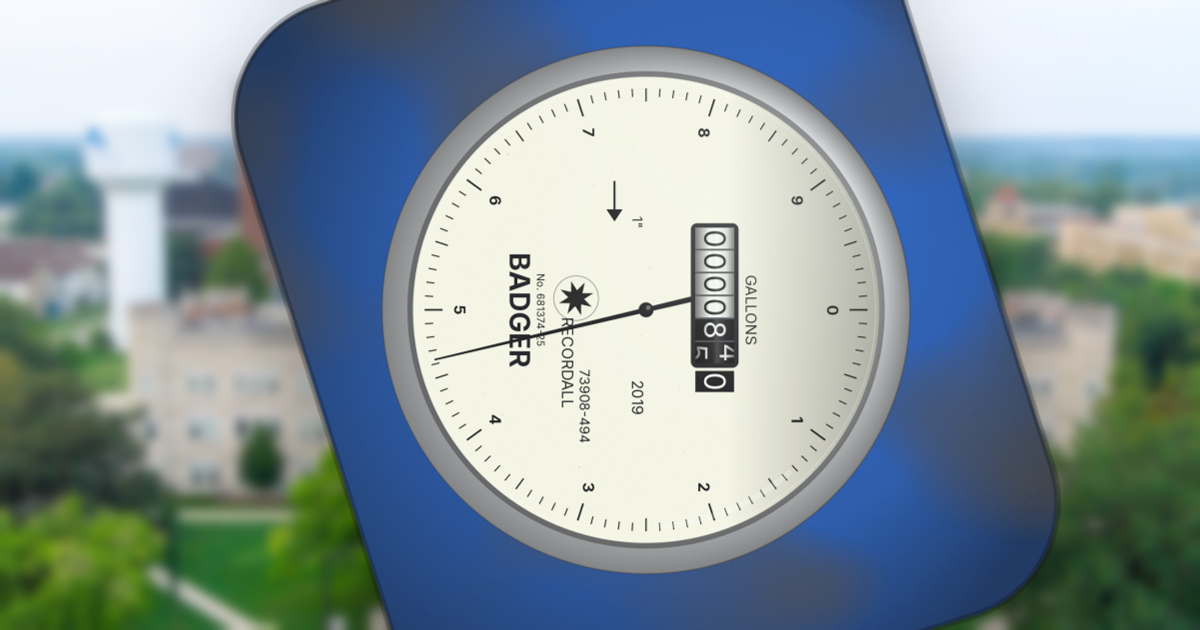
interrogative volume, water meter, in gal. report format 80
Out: 844.6
